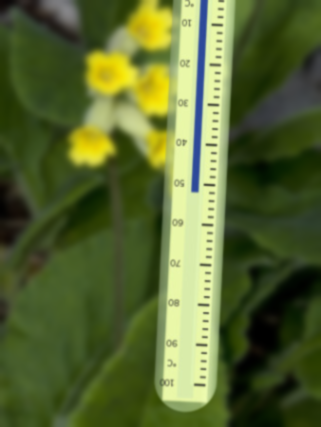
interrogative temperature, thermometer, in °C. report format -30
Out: 52
